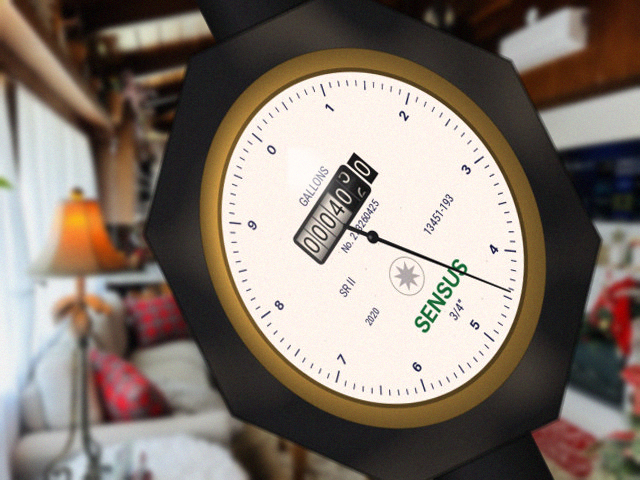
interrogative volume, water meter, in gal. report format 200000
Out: 4054.4
